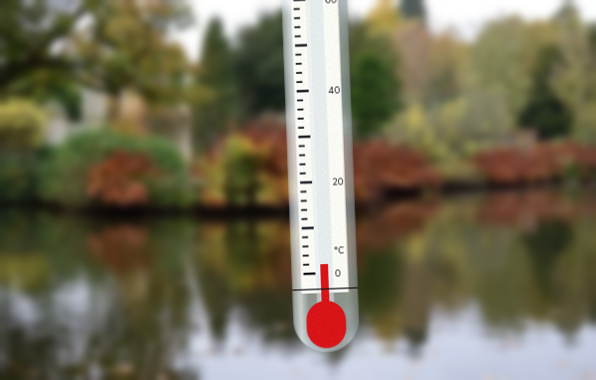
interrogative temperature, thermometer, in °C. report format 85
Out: 2
